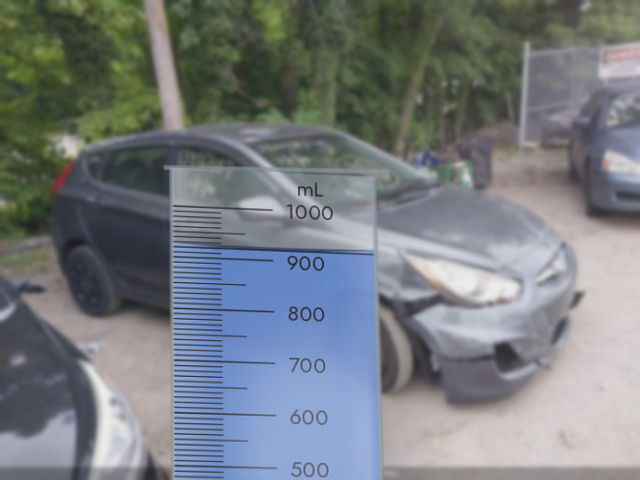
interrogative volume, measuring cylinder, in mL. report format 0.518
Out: 920
